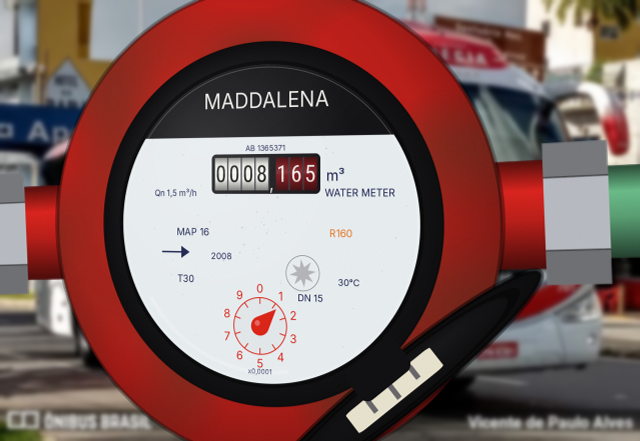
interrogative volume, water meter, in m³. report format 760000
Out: 8.1651
